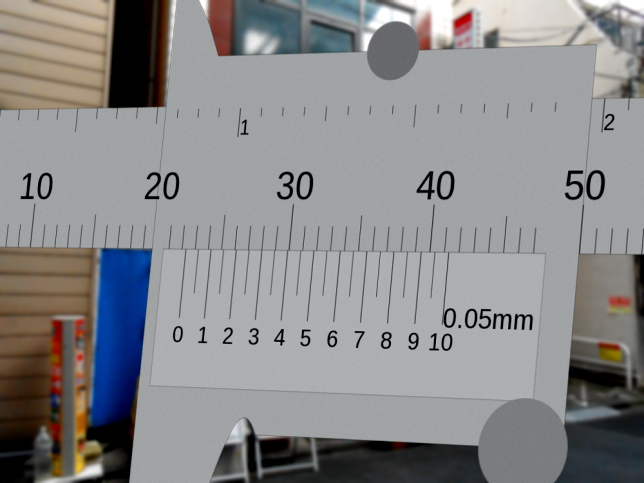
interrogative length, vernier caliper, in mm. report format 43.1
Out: 22.3
